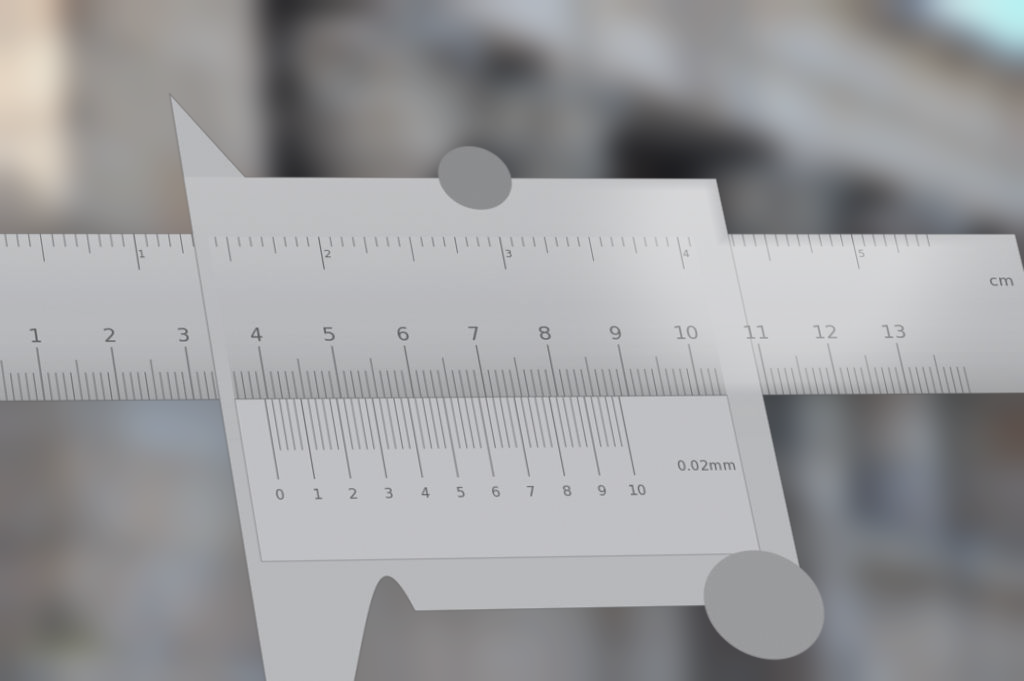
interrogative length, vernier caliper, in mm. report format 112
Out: 39.6
